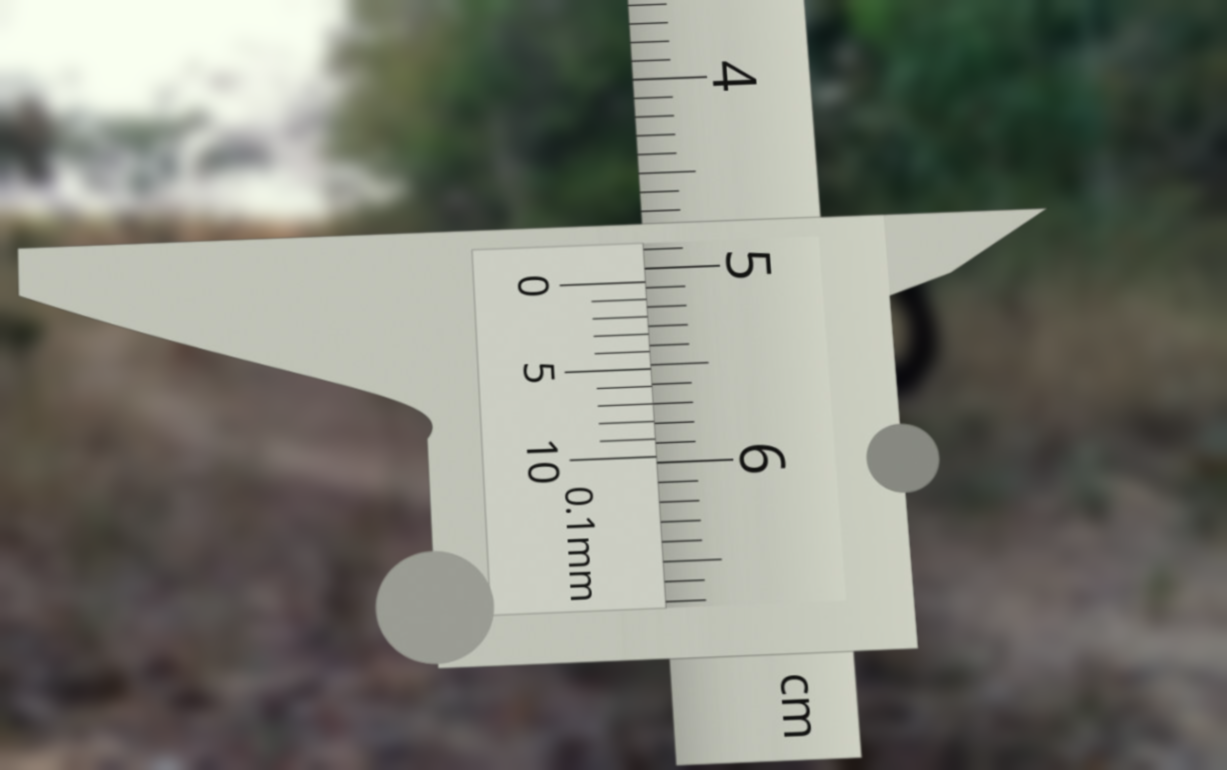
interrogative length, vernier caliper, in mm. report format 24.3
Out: 50.7
